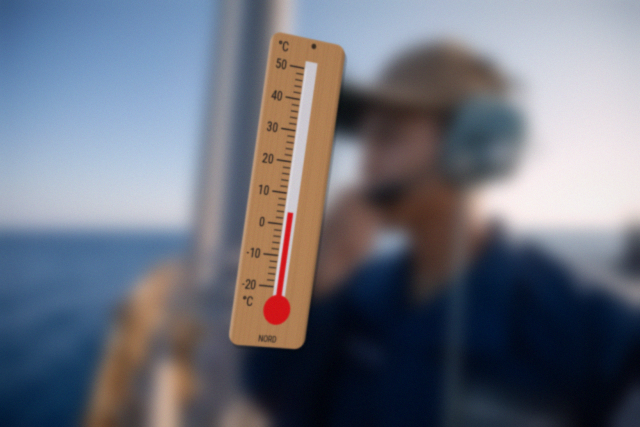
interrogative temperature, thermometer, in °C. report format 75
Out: 4
